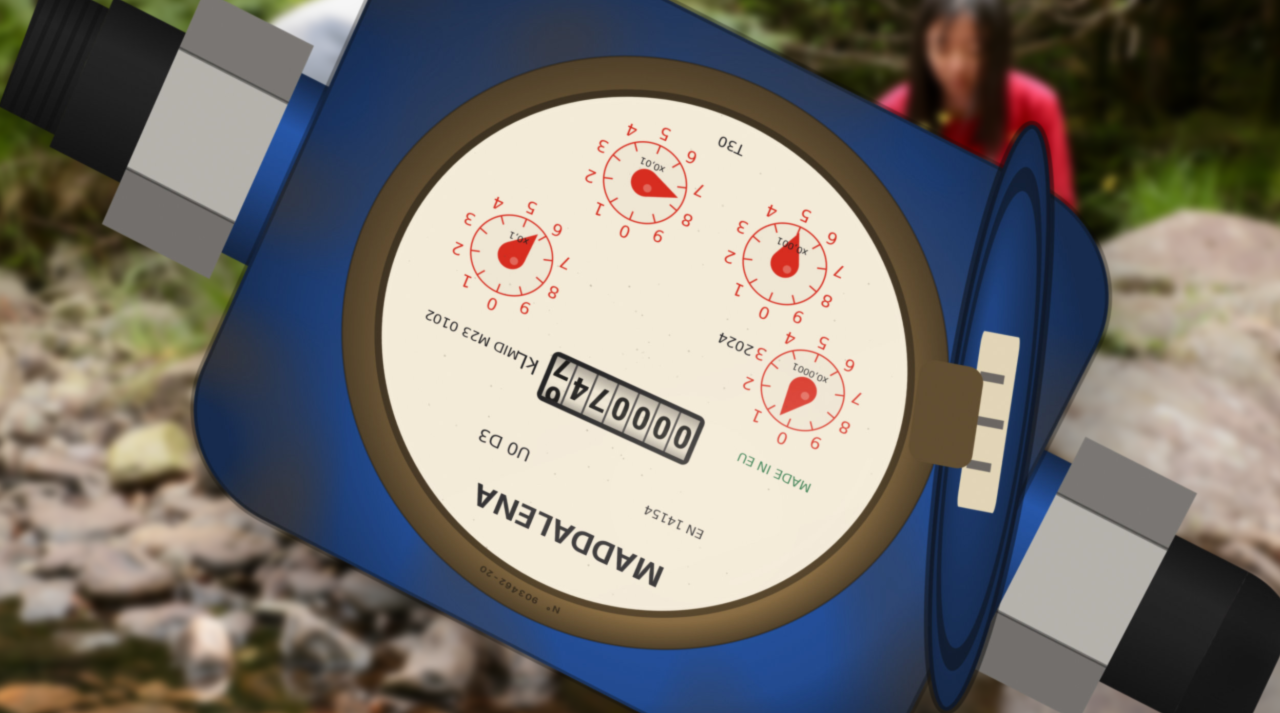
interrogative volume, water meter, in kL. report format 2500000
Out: 746.5750
